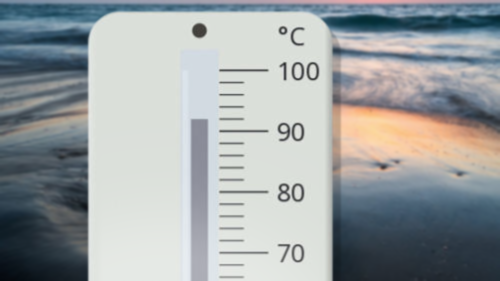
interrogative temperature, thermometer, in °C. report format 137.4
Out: 92
